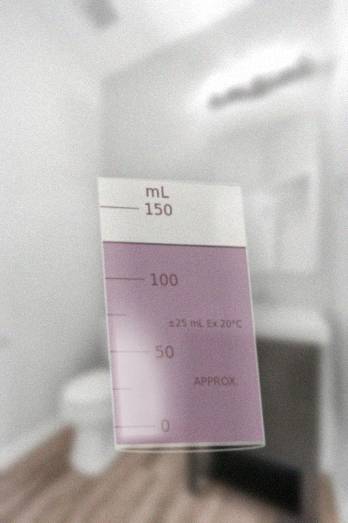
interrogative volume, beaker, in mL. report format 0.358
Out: 125
